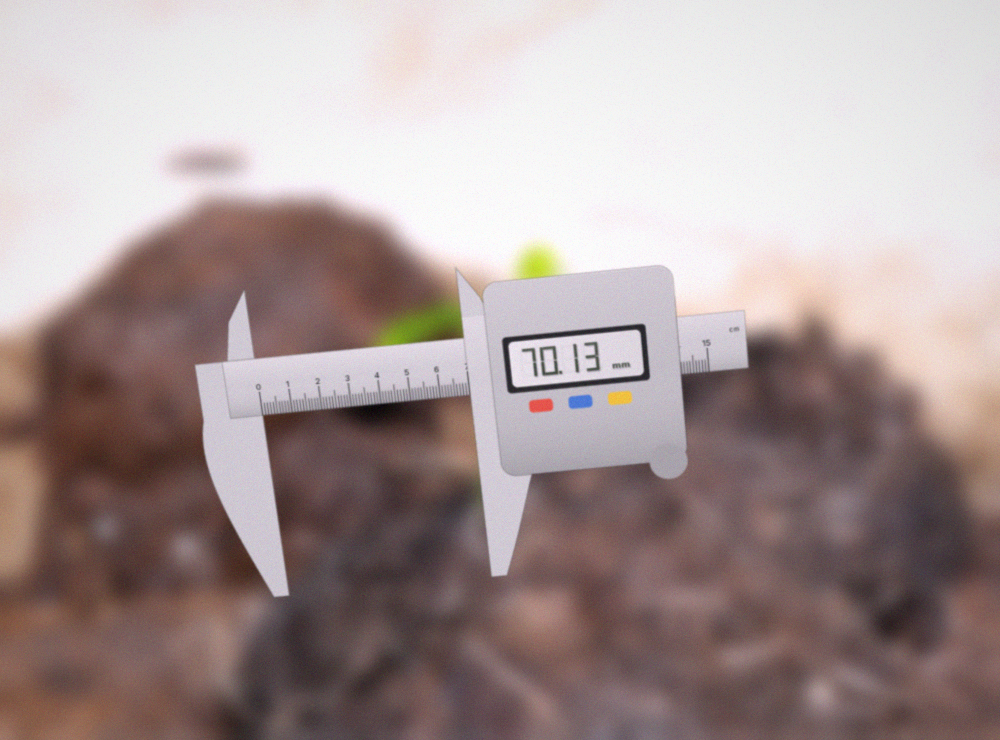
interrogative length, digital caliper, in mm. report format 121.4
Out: 70.13
